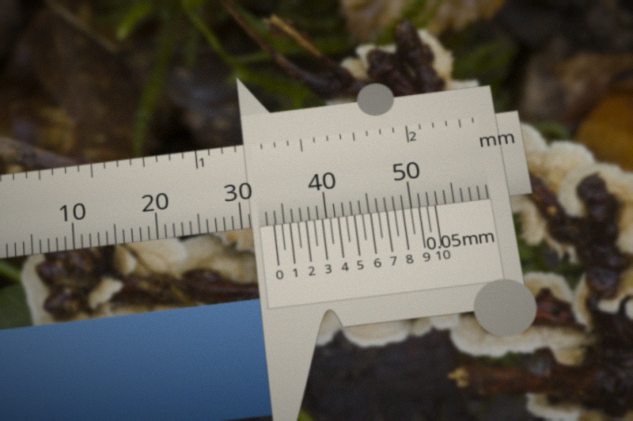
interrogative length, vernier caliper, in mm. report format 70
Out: 33.8
